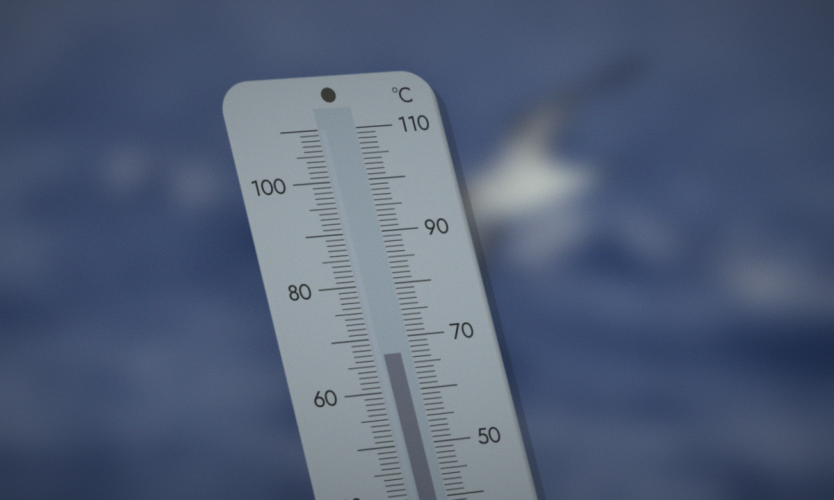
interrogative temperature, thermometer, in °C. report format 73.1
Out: 67
